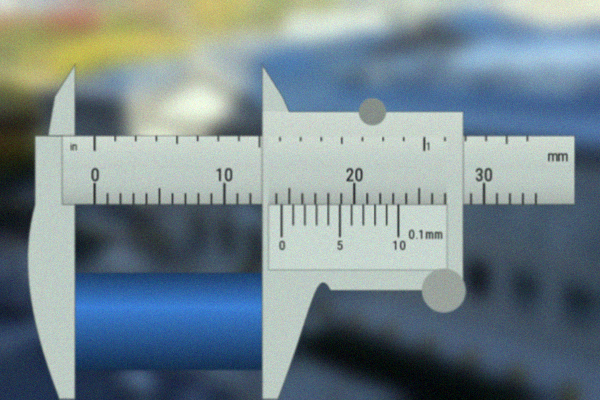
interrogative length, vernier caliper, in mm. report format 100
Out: 14.4
